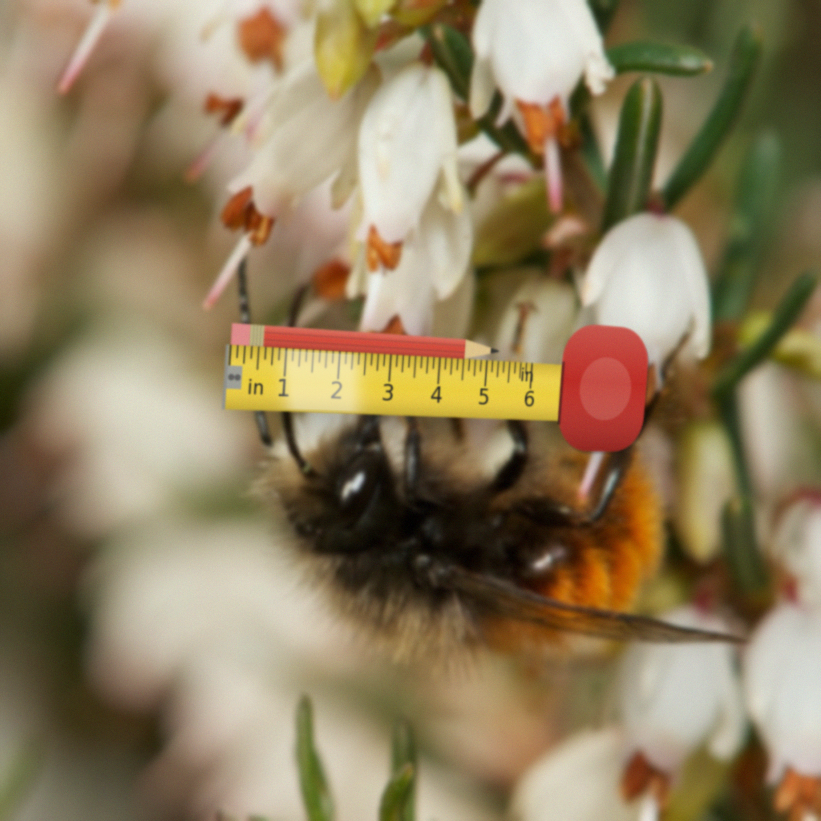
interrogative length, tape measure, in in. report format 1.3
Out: 5.25
